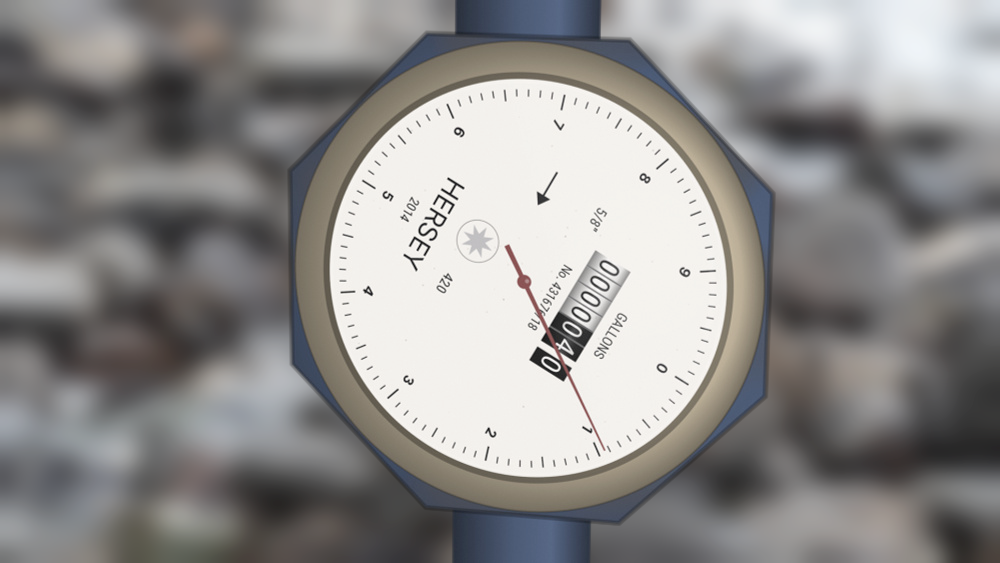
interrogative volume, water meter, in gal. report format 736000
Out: 40.9
